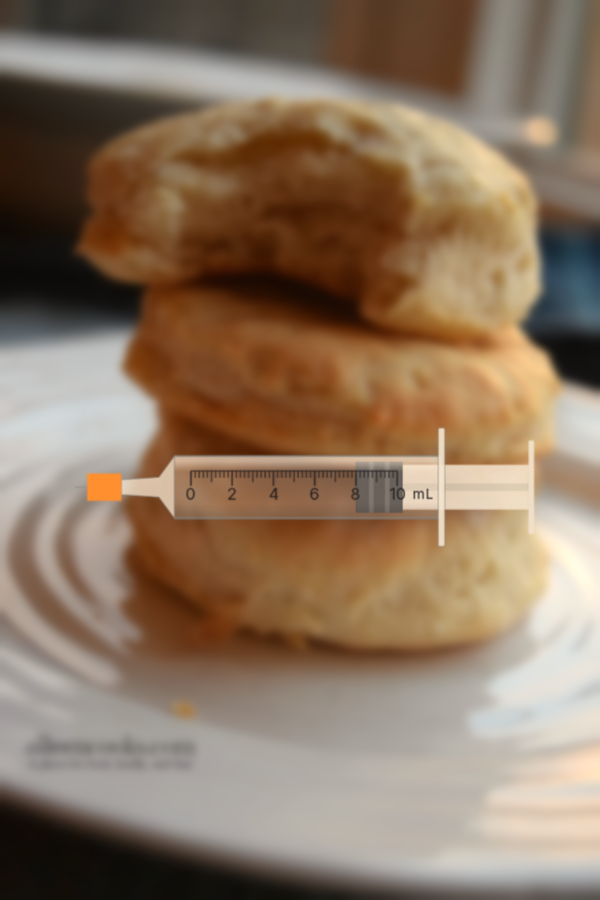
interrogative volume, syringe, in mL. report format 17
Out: 8
